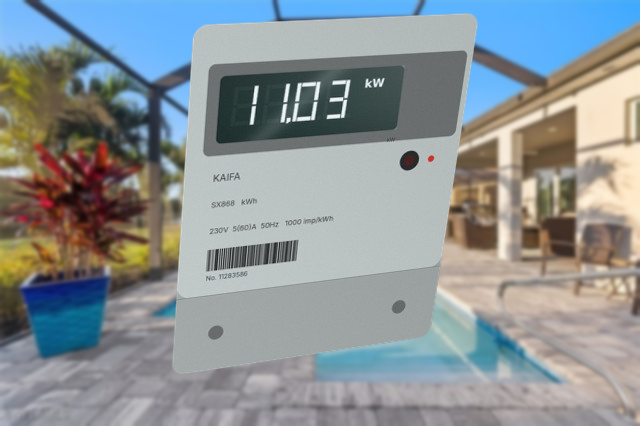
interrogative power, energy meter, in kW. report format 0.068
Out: 11.03
